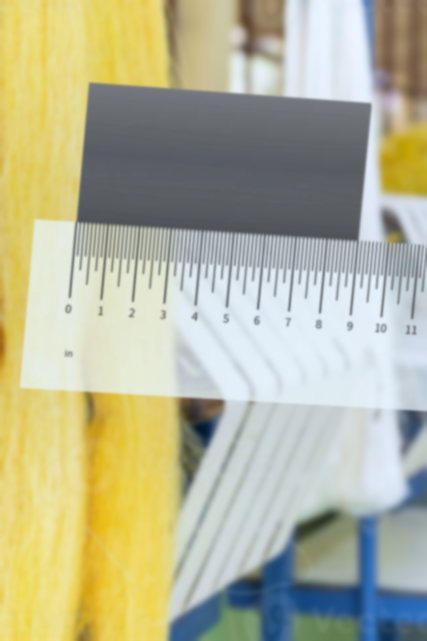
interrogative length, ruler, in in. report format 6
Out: 9
